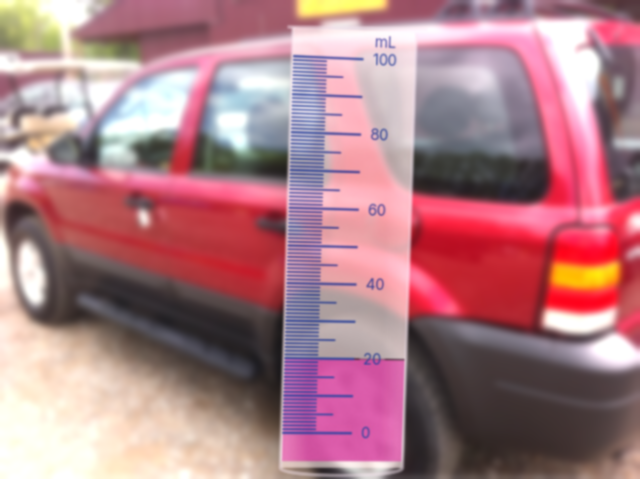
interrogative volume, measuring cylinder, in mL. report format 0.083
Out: 20
